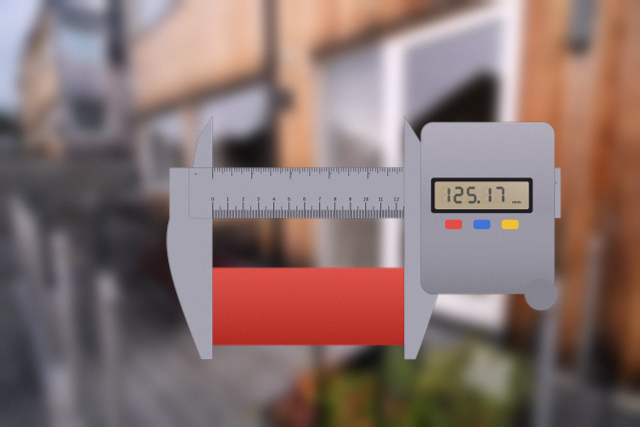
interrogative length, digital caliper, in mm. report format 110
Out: 125.17
